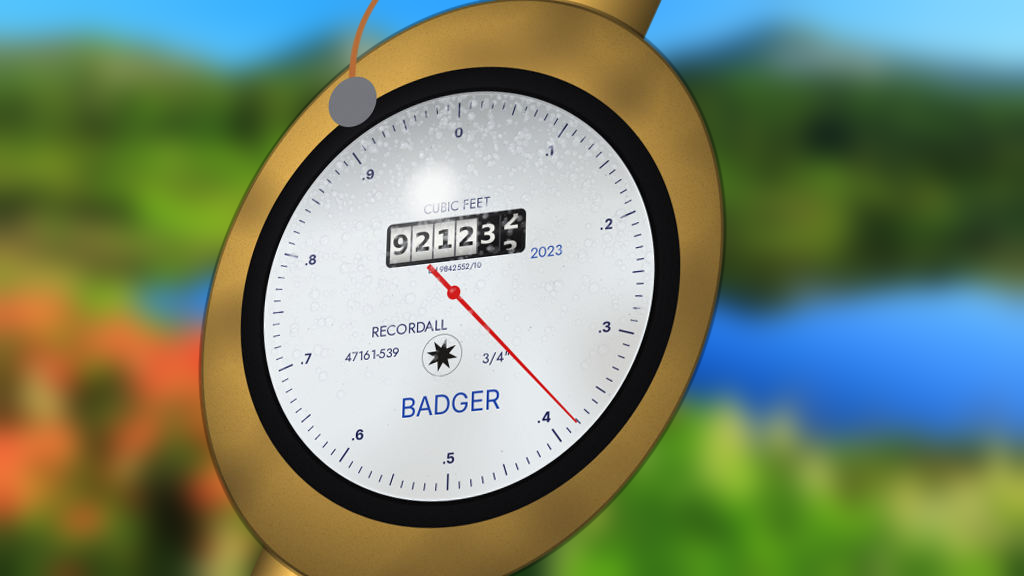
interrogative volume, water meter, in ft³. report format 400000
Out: 921232.38
